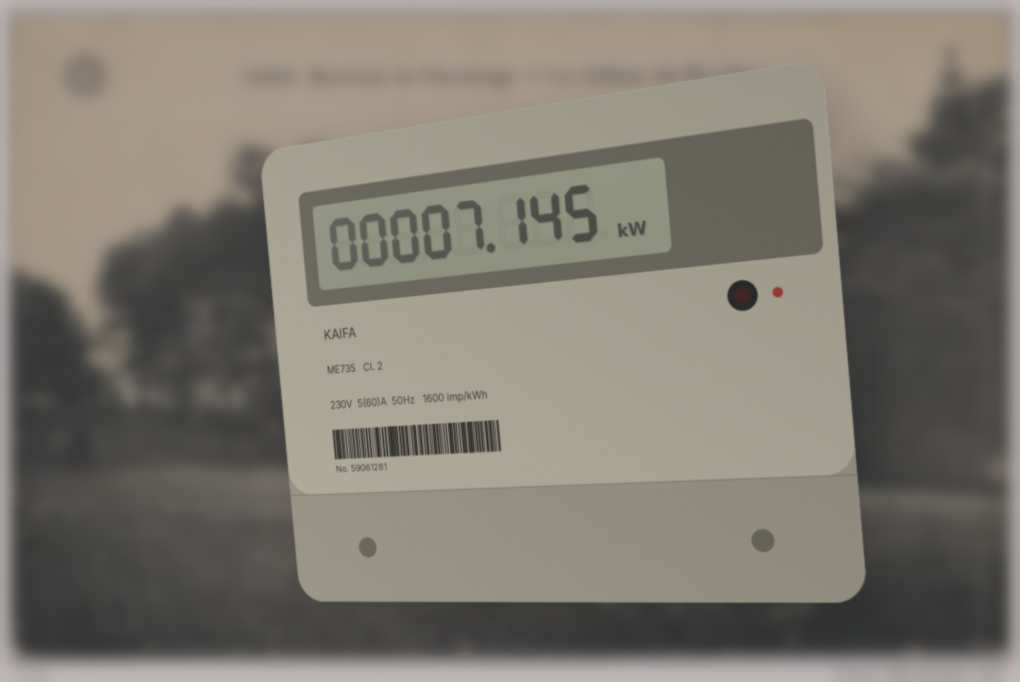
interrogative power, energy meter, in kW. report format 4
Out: 7.145
